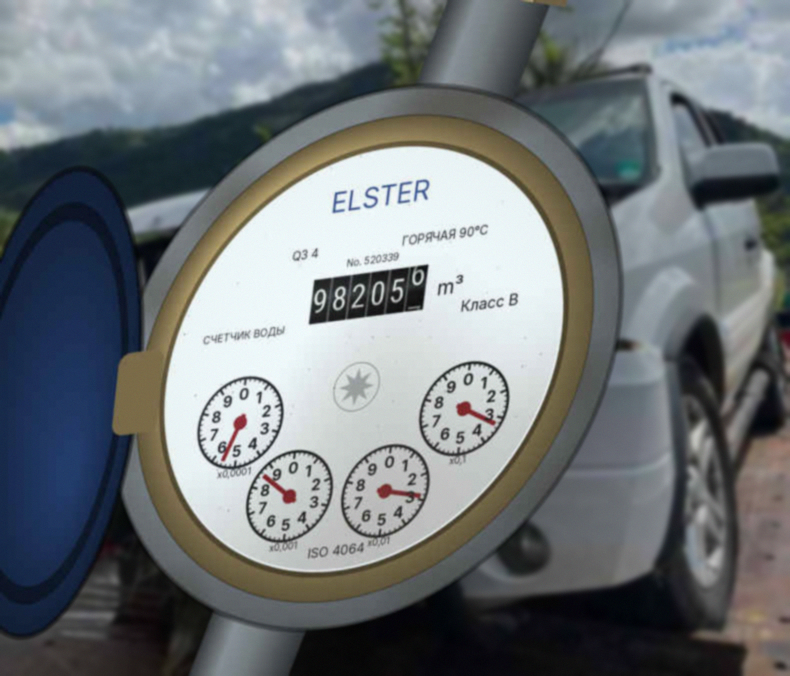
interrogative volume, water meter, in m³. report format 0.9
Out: 982056.3285
